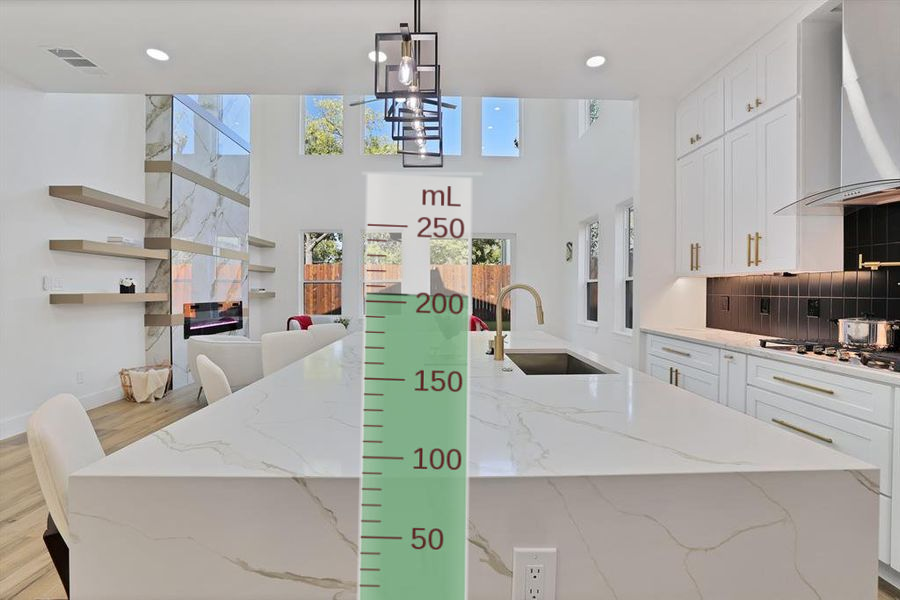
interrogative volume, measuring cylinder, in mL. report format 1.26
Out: 205
